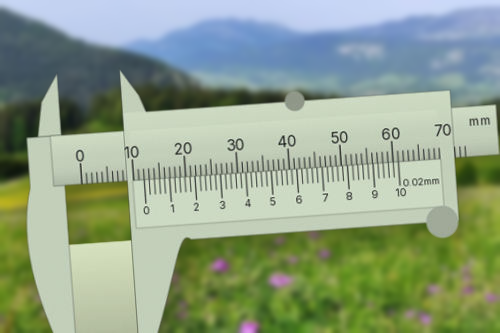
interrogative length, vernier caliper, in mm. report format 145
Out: 12.0
